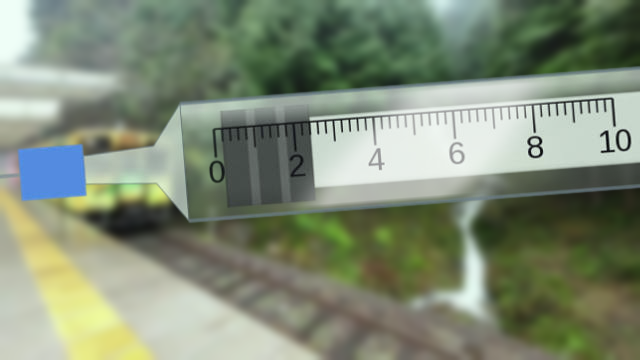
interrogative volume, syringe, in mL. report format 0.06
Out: 0.2
